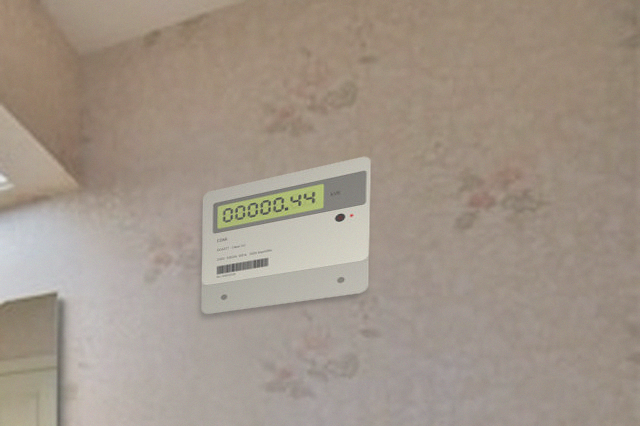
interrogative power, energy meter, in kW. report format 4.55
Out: 0.44
